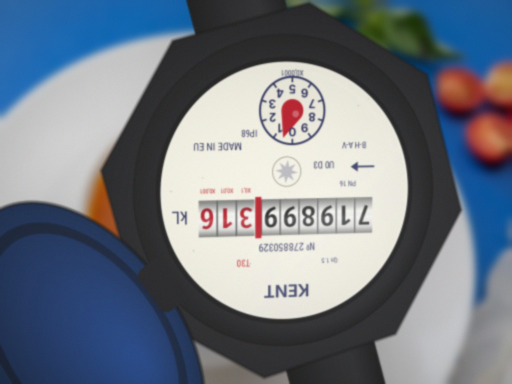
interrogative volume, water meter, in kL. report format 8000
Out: 719899.3160
